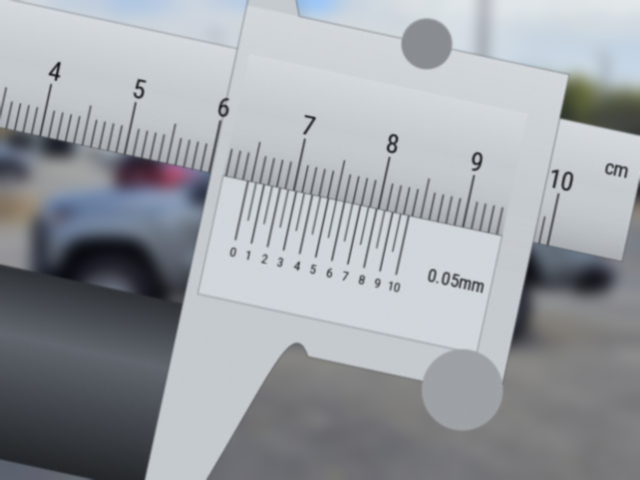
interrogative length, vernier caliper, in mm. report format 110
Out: 64.6
